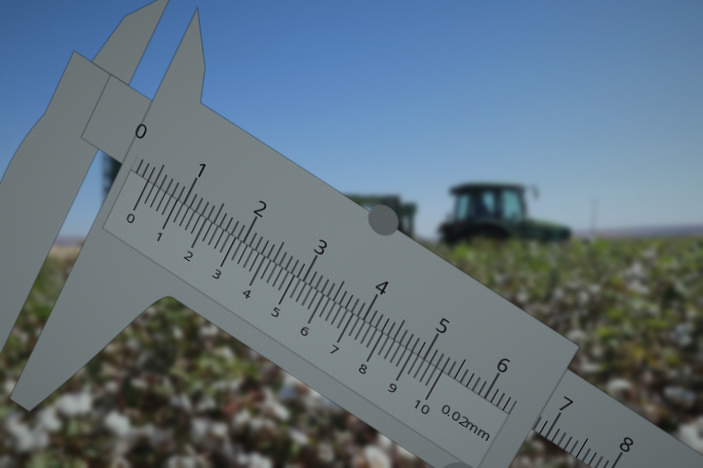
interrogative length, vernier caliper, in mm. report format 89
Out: 4.0
